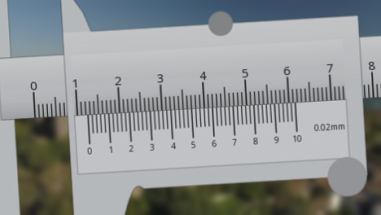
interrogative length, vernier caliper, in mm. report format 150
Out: 12.5
